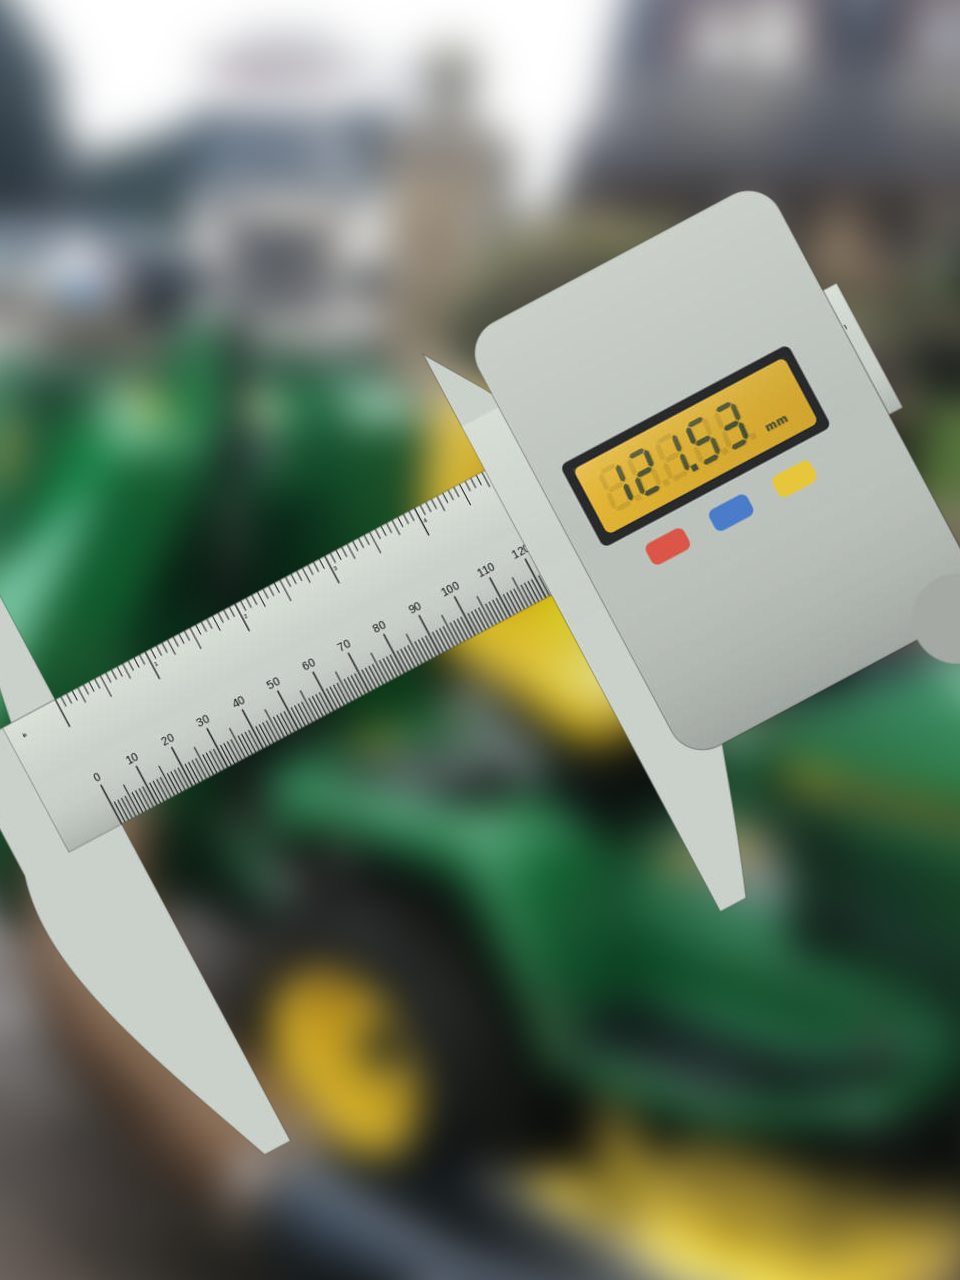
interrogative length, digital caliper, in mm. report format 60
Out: 121.53
